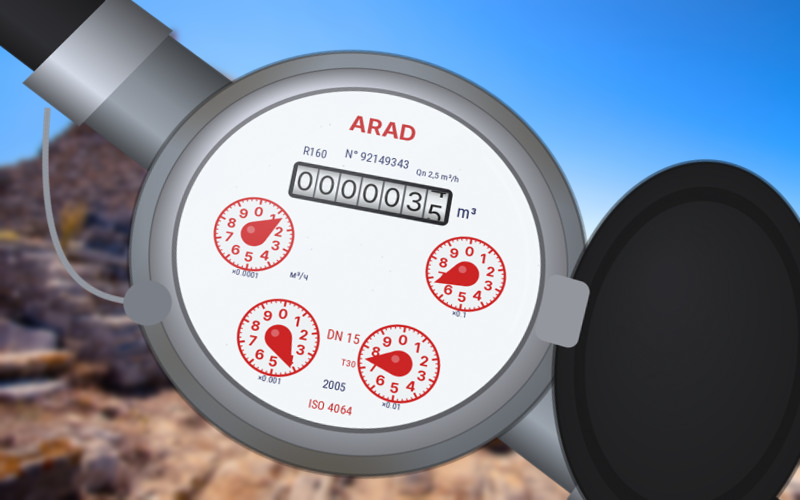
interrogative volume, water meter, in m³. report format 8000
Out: 34.6741
